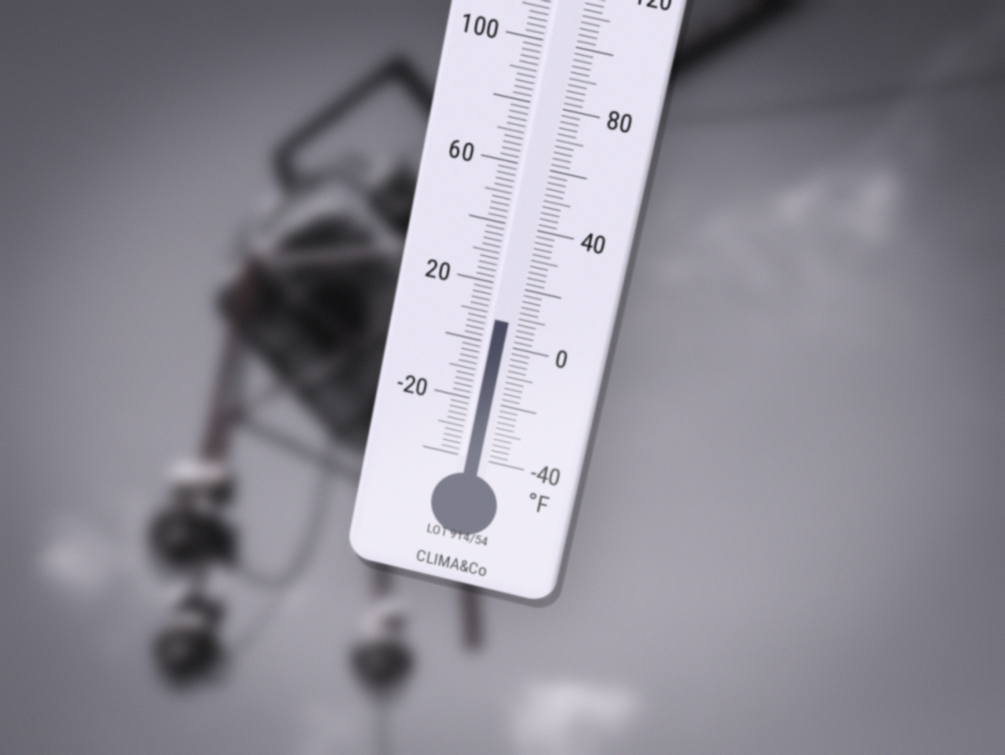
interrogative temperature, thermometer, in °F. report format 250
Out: 8
